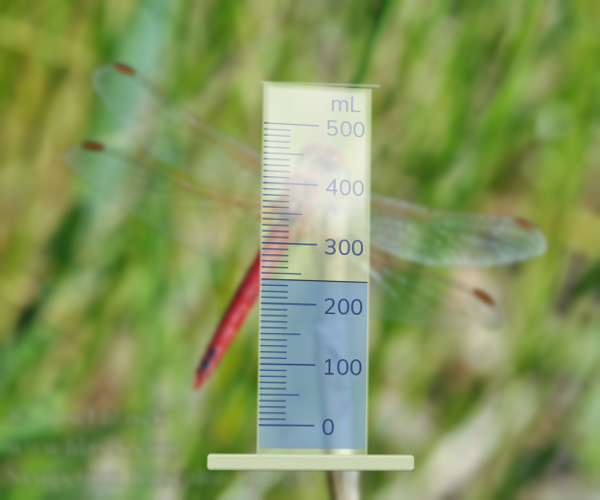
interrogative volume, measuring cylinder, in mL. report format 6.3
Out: 240
